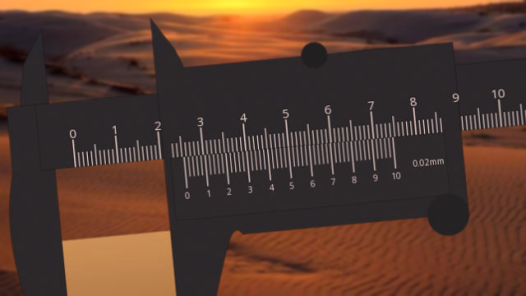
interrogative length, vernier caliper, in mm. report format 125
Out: 25.5
